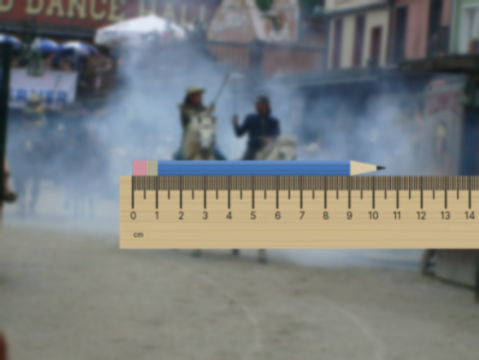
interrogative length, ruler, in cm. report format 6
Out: 10.5
